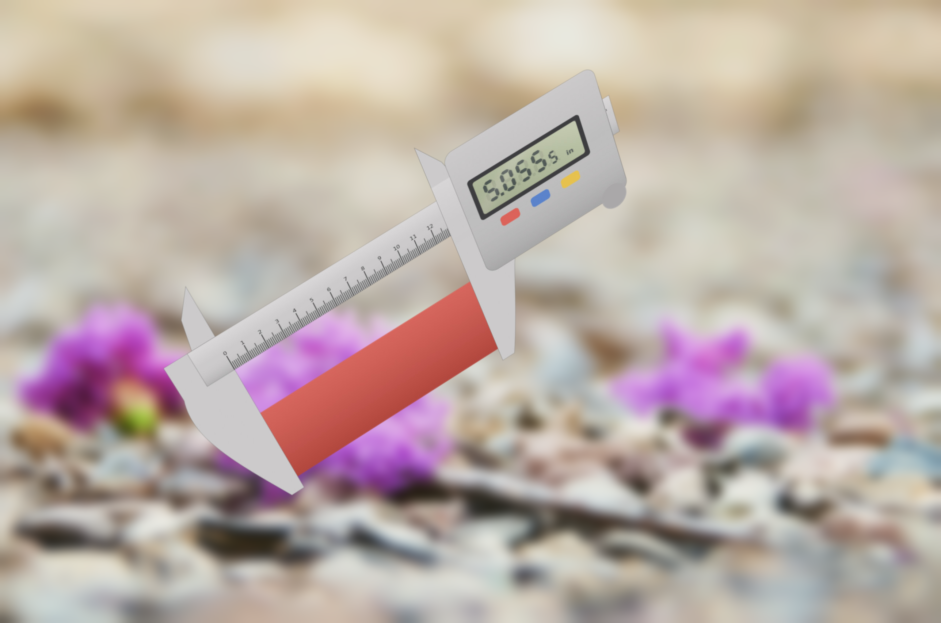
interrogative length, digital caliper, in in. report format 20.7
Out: 5.0555
